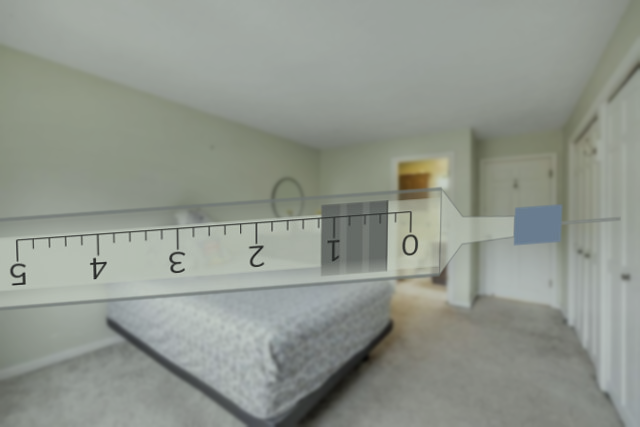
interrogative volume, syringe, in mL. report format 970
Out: 0.3
